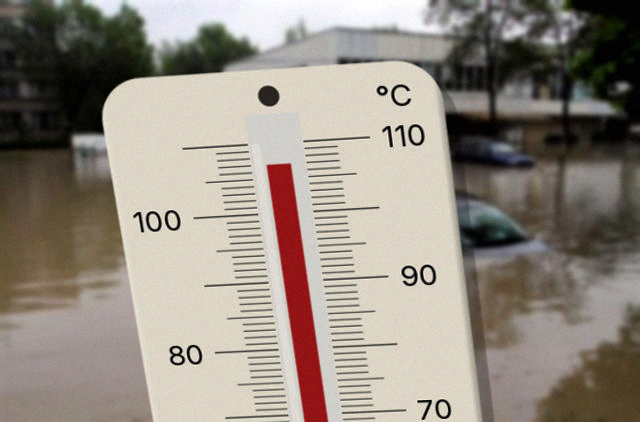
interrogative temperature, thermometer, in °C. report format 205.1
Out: 107
